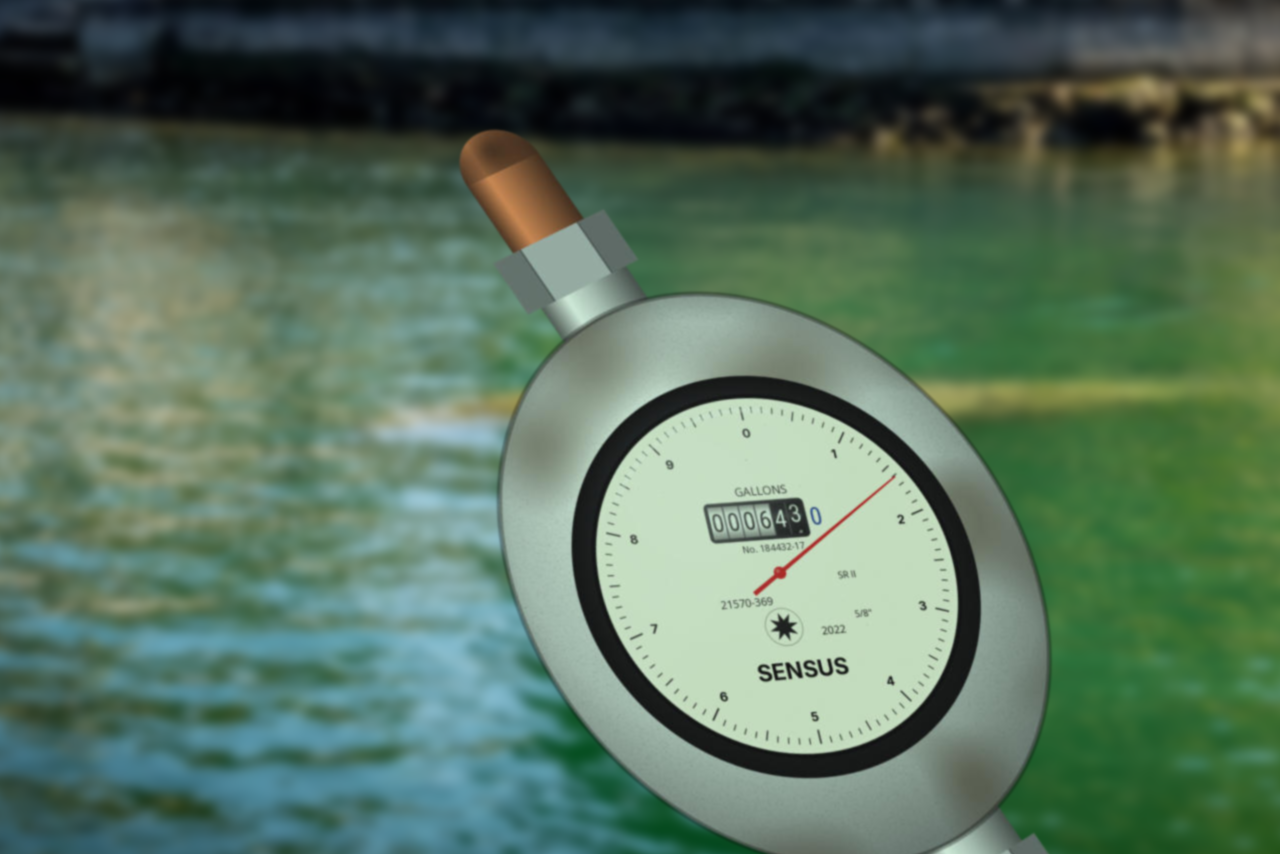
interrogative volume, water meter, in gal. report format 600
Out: 6431.6
